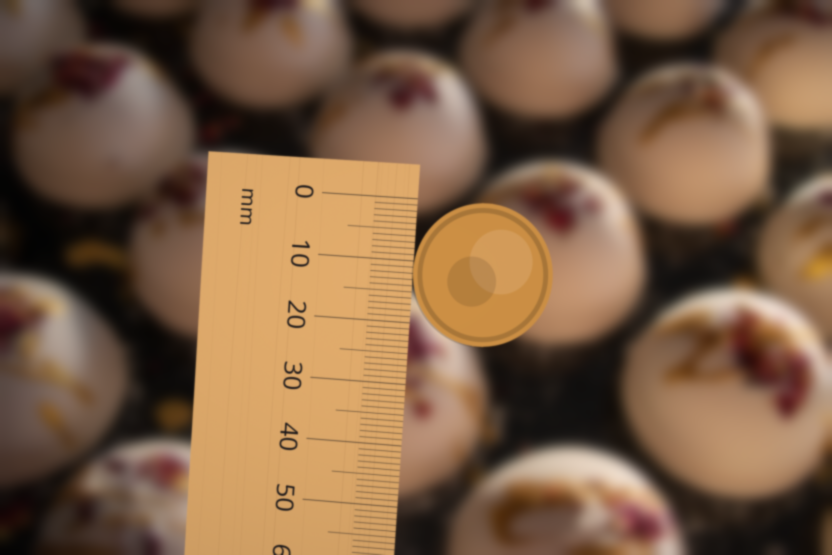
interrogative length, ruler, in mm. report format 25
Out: 23
